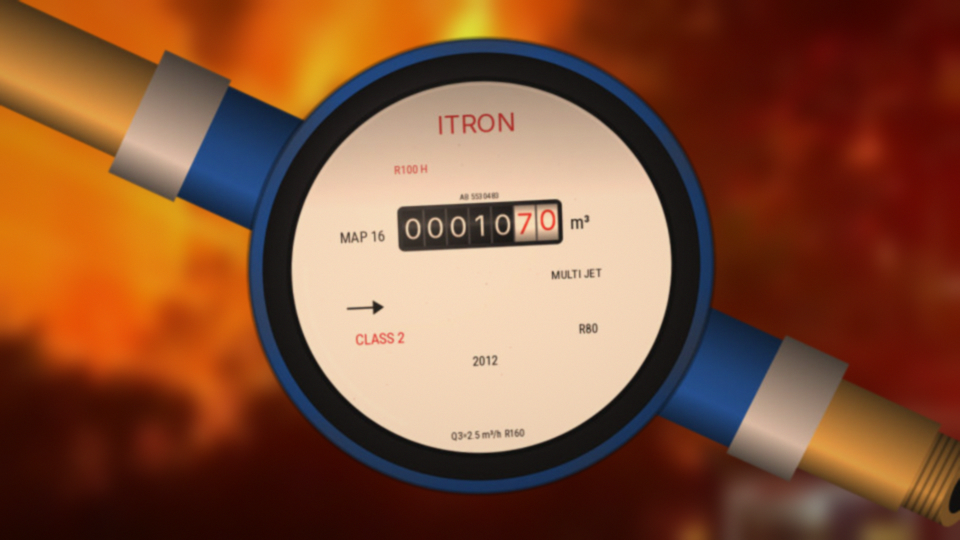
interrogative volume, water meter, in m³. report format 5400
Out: 10.70
